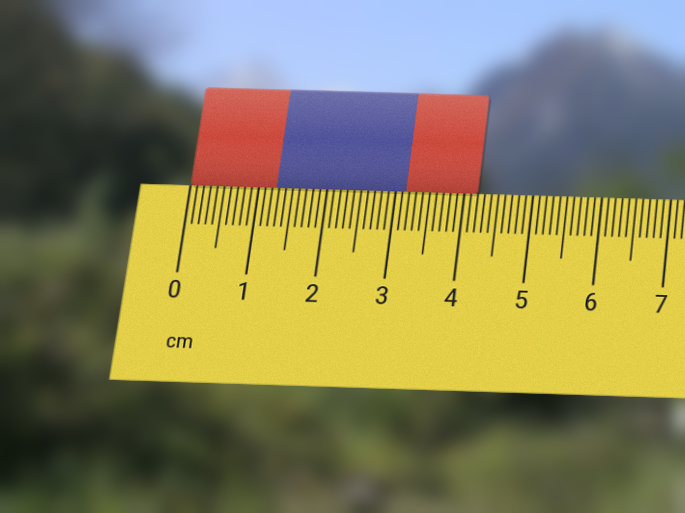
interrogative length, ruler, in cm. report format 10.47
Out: 4.2
